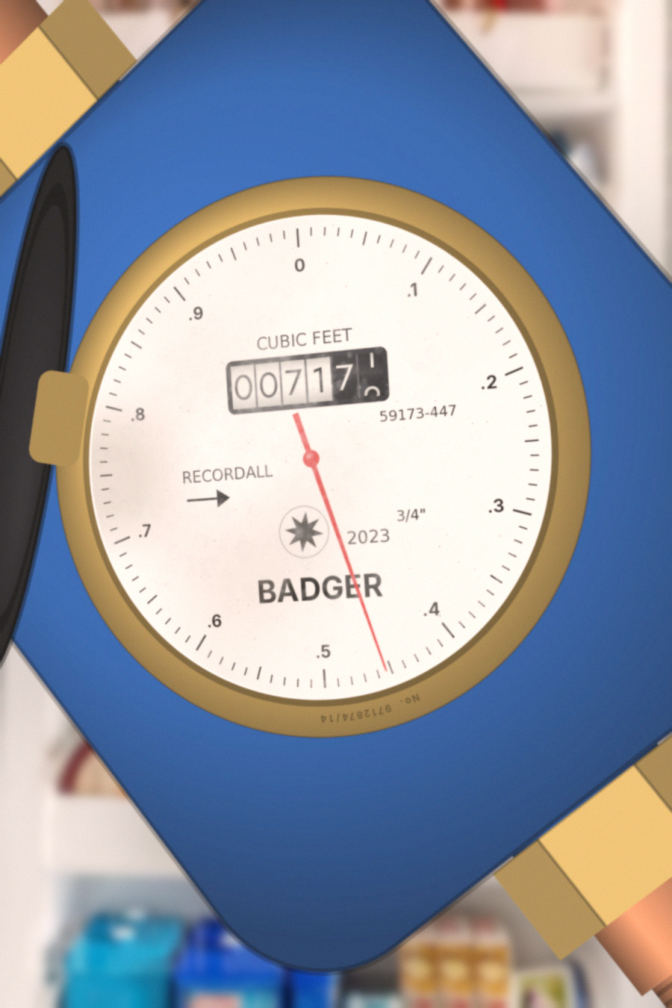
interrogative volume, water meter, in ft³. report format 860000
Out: 7171.45
